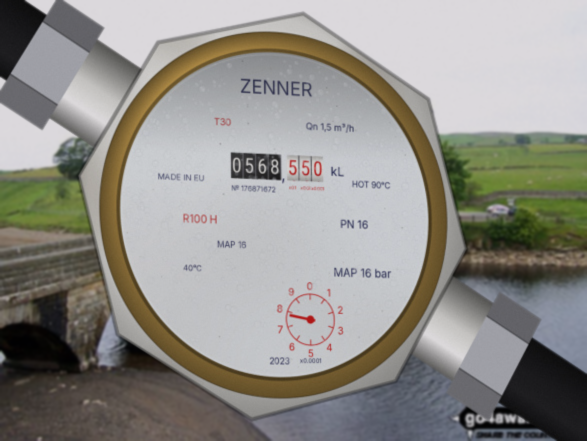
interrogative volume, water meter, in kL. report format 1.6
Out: 568.5507
